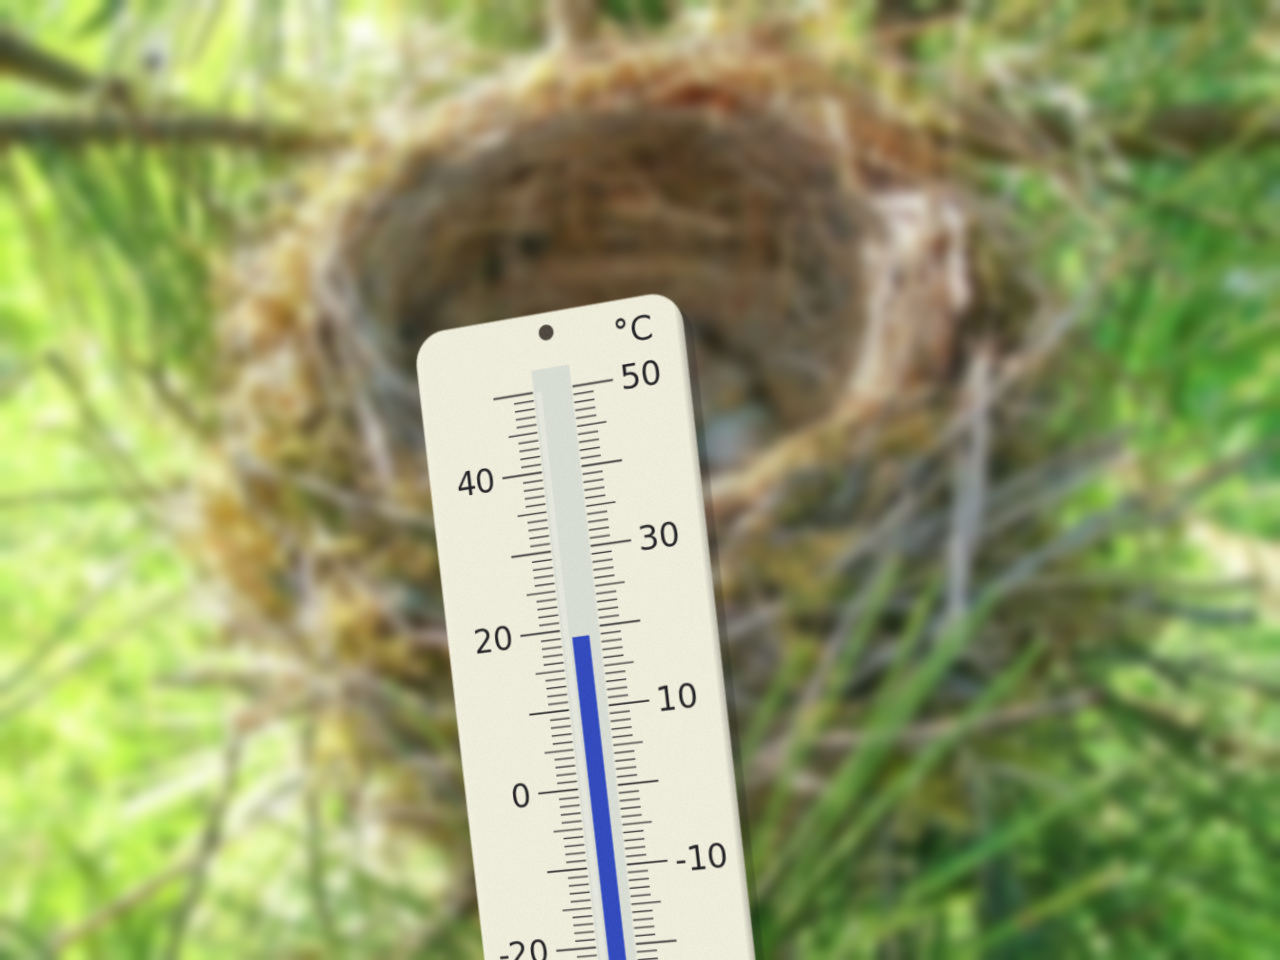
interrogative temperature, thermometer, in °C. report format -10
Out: 19
